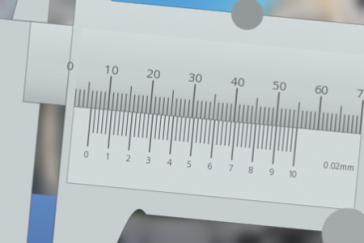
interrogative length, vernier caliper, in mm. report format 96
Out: 6.0
